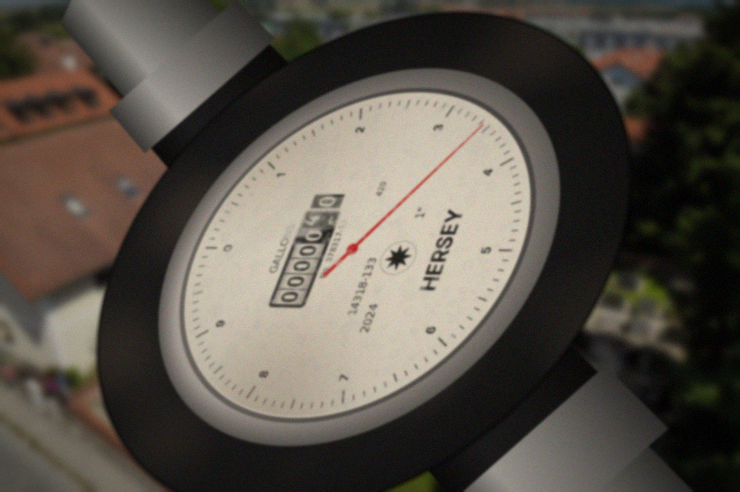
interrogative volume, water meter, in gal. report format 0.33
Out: 43.4
